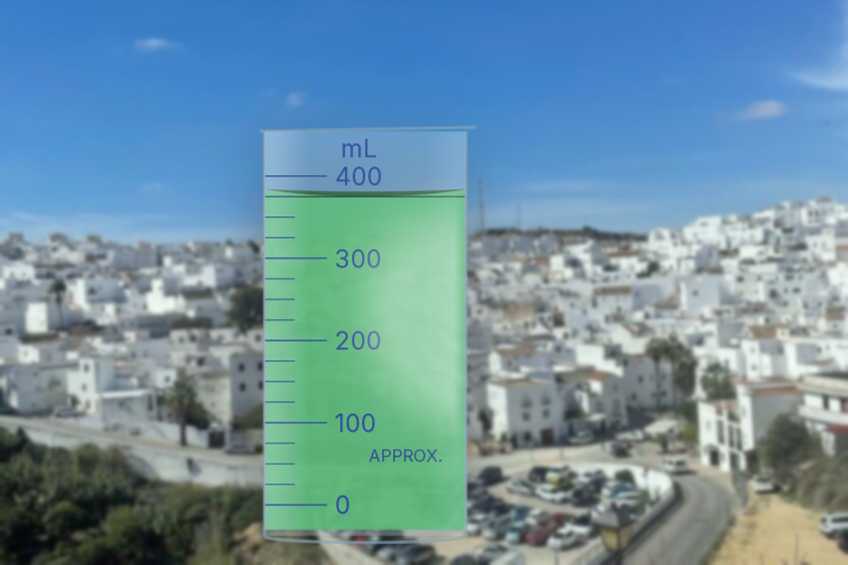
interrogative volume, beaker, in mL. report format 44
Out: 375
